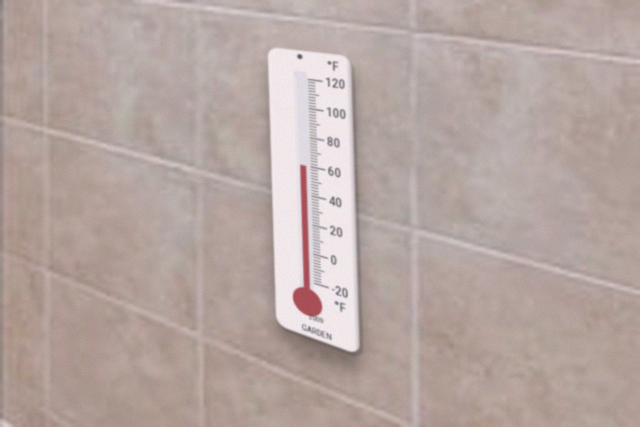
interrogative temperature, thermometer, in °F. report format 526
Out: 60
